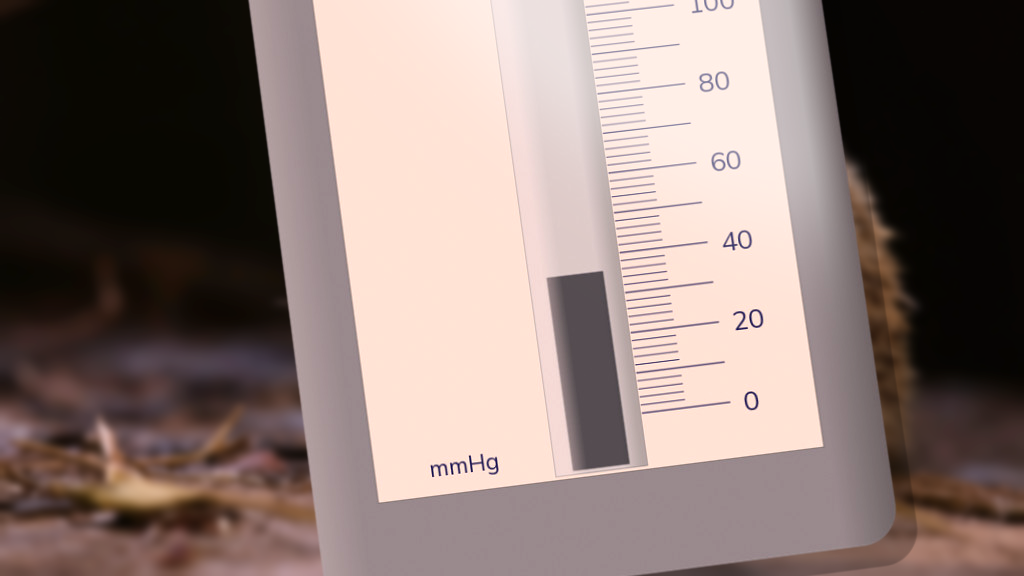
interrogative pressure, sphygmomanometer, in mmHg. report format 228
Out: 36
